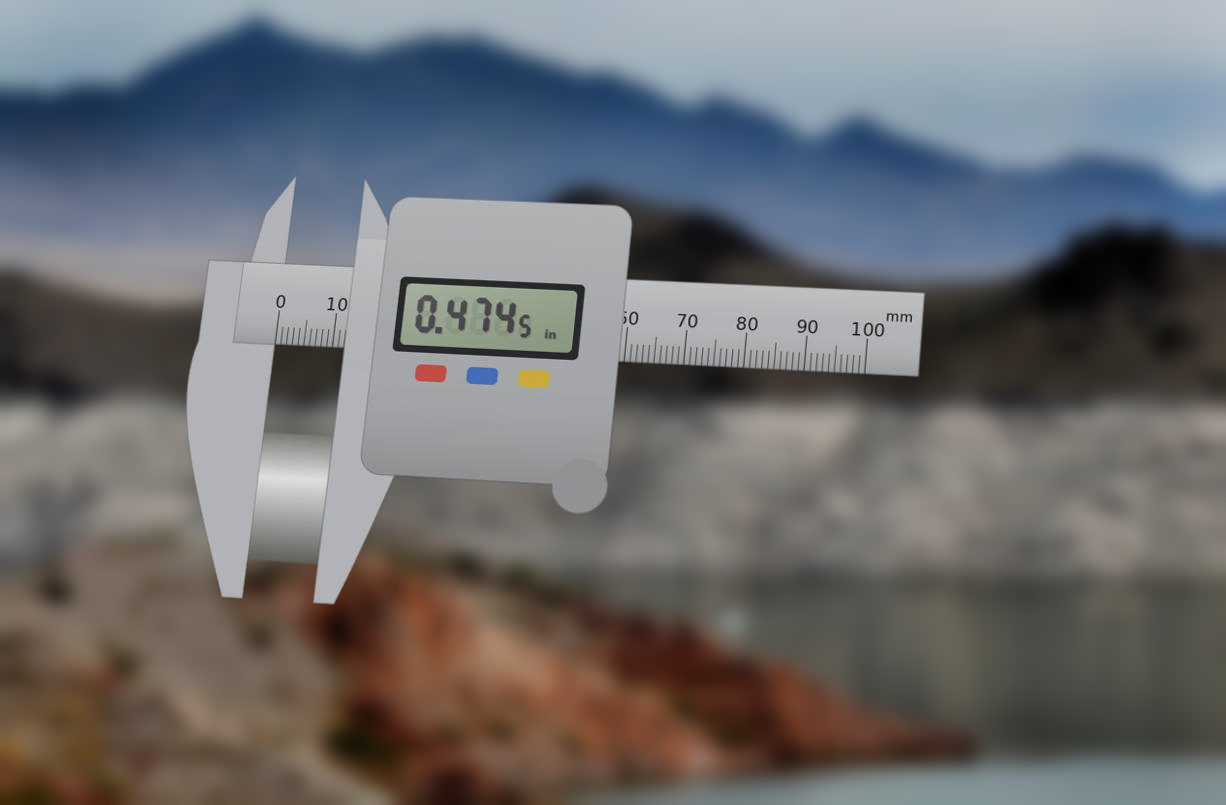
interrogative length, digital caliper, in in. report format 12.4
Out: 0.4745
